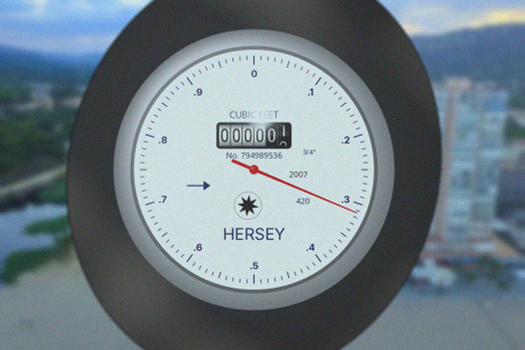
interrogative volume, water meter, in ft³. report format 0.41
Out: 1.31
